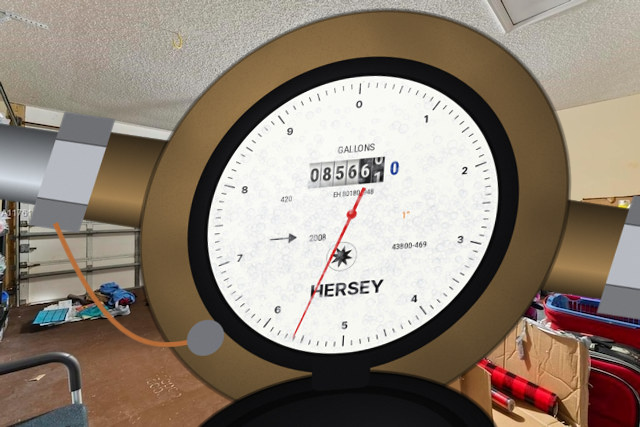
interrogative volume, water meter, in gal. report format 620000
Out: 856605.6
